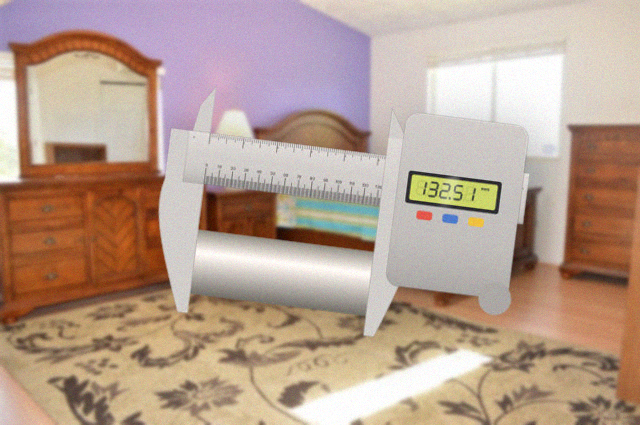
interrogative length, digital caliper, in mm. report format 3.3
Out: 132.51
